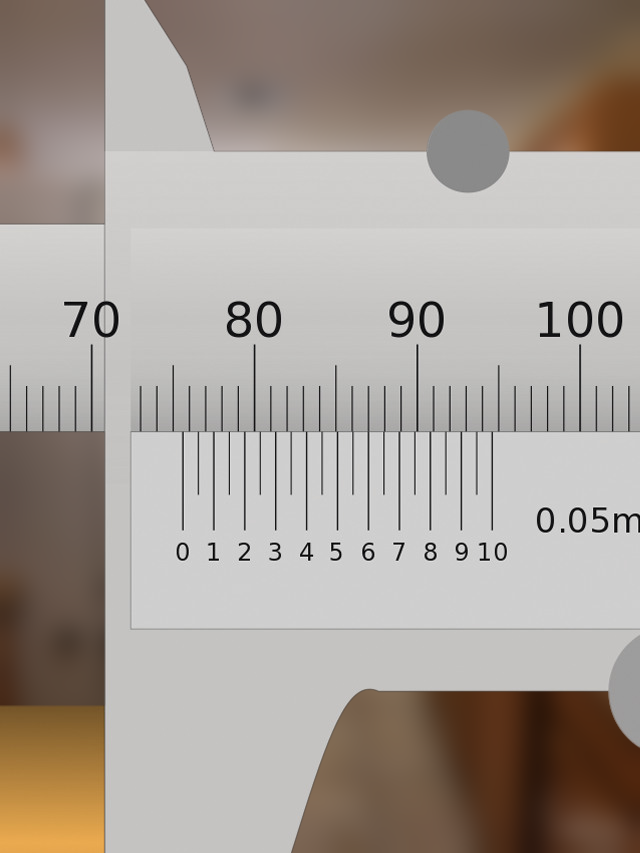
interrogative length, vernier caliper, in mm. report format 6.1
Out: 75.6
